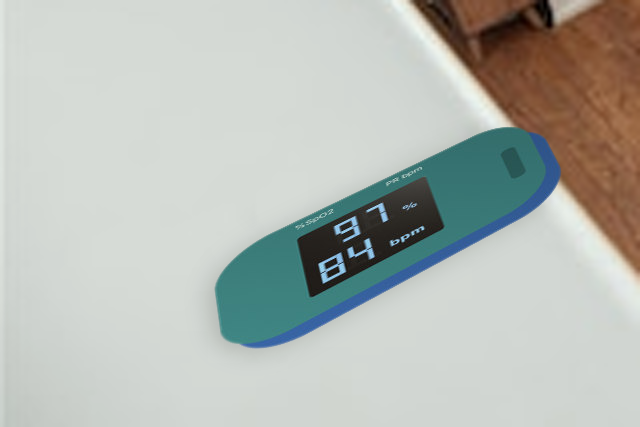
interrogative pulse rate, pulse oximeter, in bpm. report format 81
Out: 84
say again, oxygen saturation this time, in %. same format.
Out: 97
